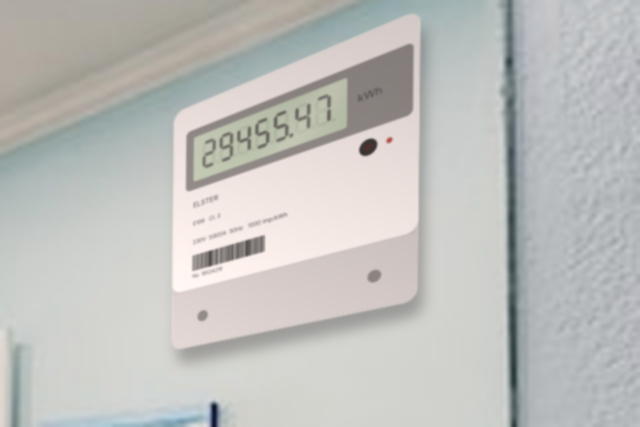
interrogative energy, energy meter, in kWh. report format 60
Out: 29455.47
